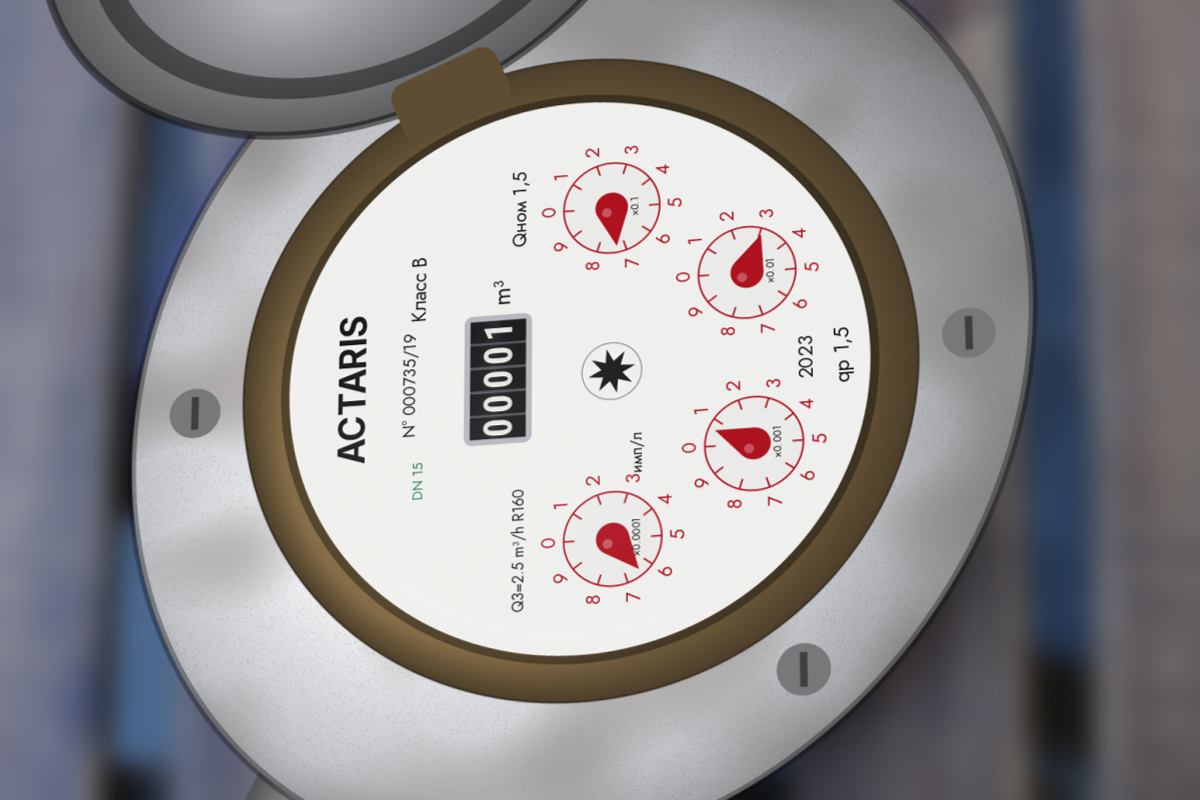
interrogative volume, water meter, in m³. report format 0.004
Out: 1.7306
